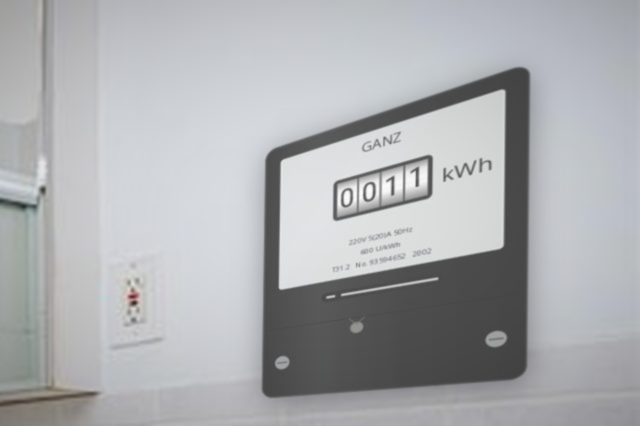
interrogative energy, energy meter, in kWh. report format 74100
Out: 11
